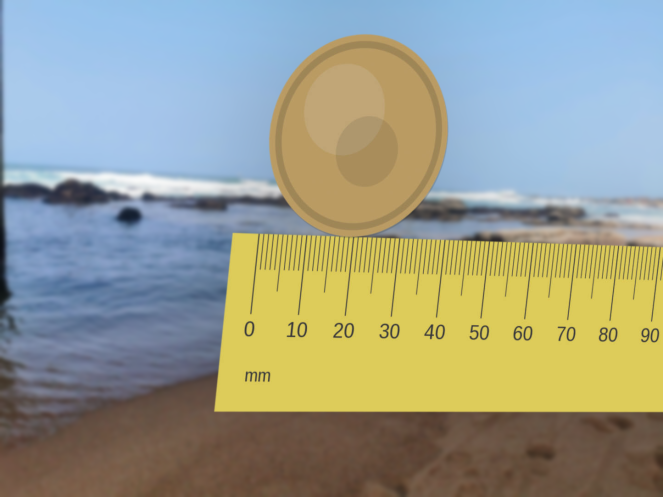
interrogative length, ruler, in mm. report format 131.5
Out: 38
